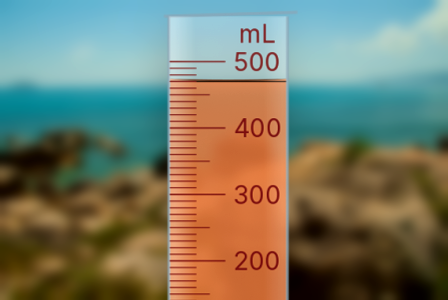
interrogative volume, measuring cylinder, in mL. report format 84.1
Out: 470
